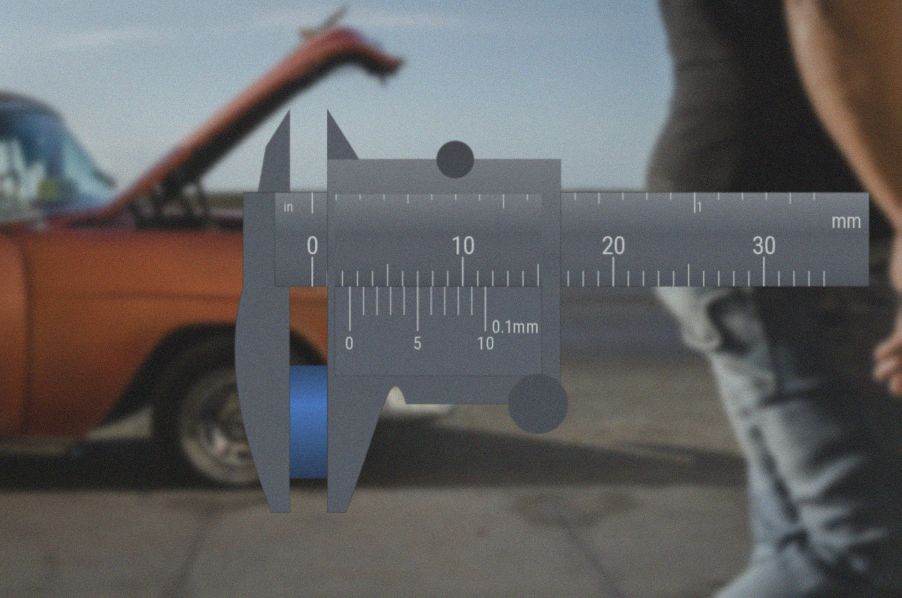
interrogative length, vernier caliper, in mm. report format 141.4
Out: 2.5
